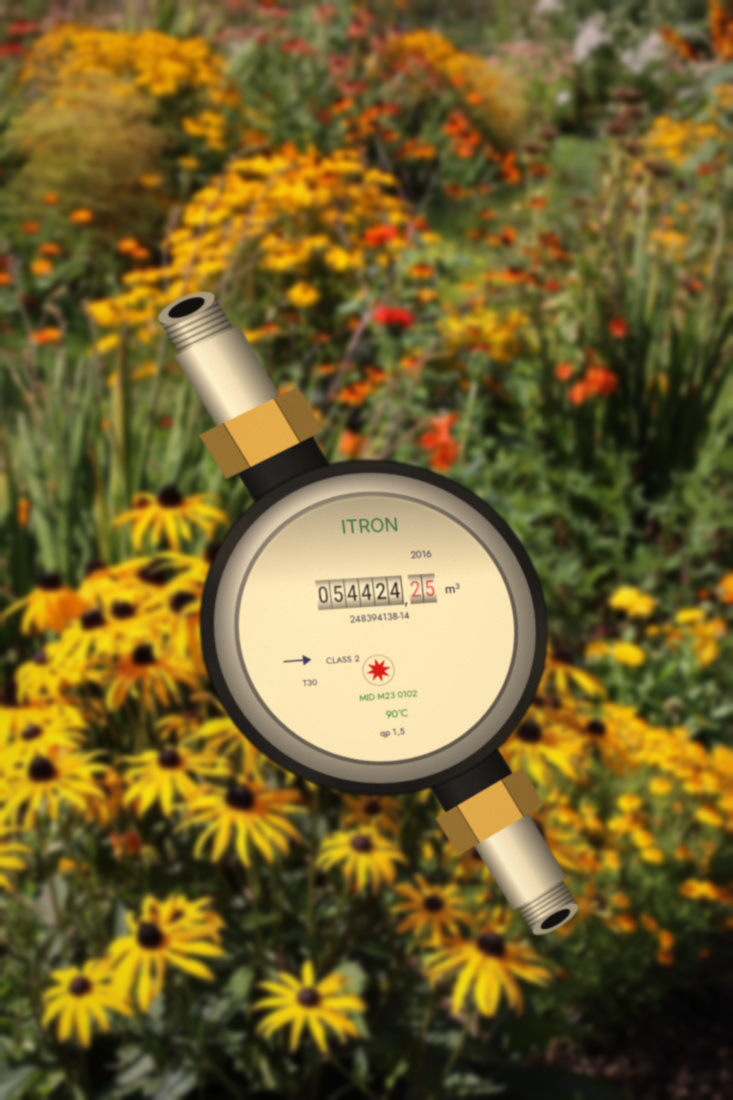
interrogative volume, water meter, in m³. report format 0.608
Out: 54424.25
